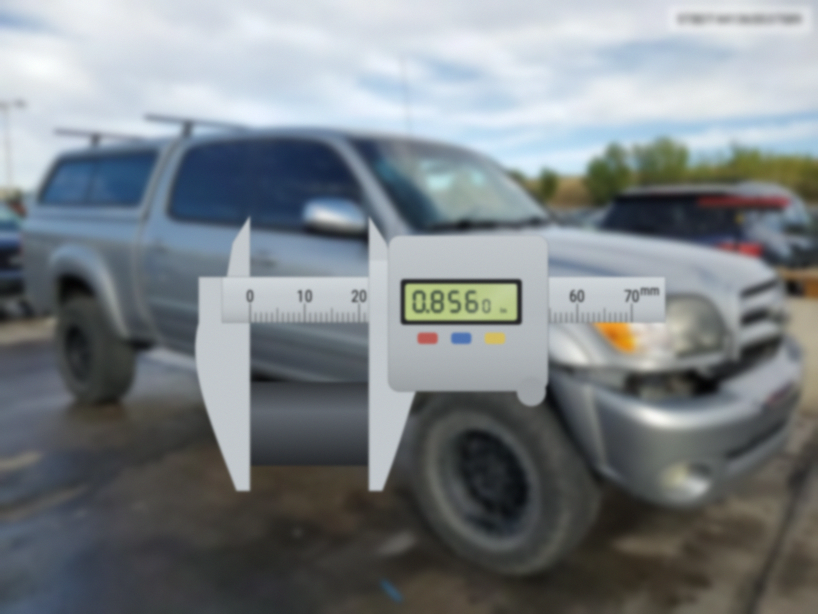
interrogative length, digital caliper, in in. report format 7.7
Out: 0.8560
